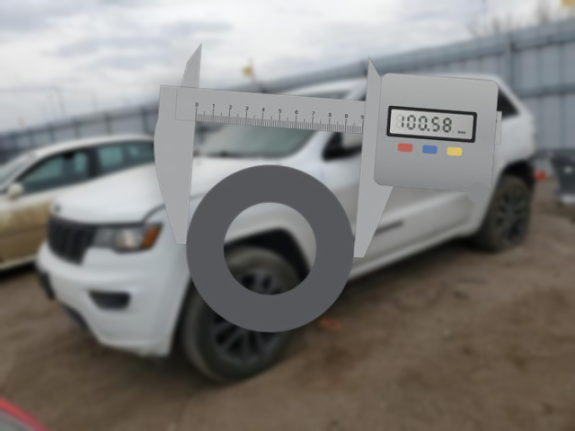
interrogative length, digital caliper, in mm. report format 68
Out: 100.58
